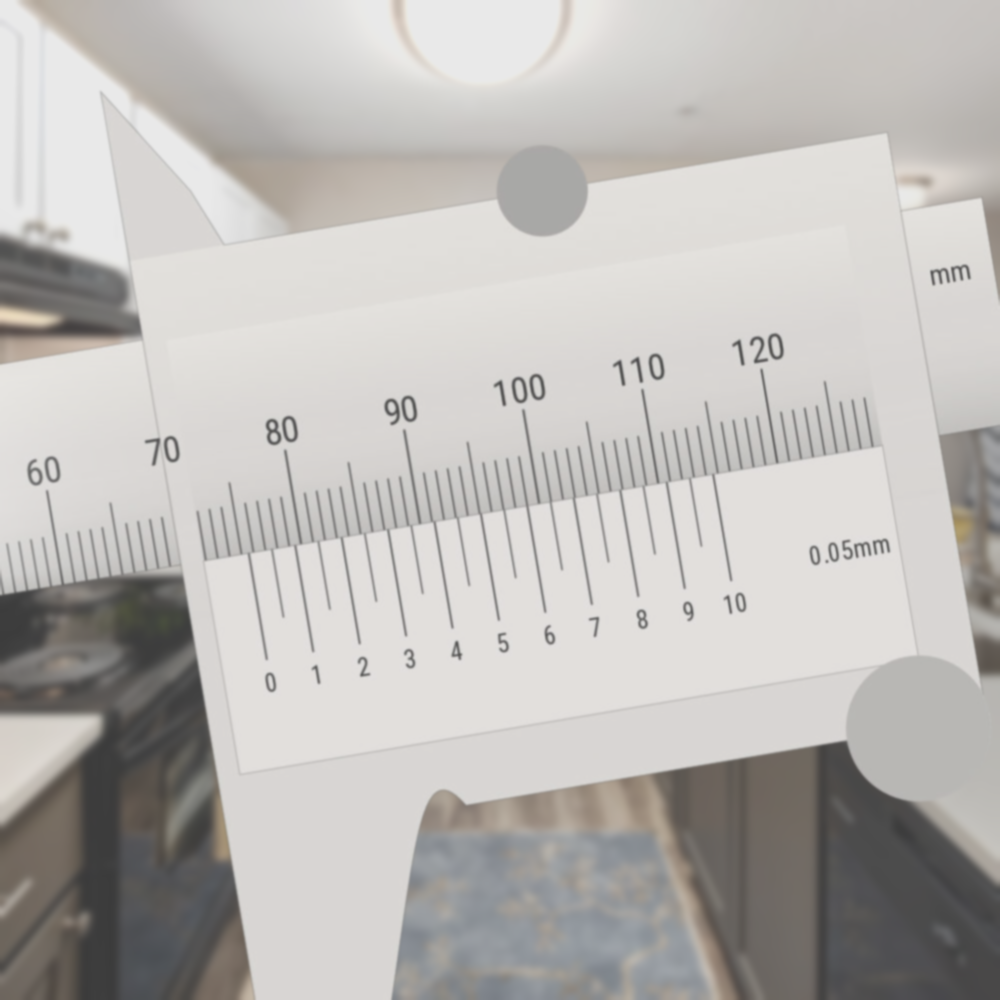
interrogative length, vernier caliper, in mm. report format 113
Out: 75.6
